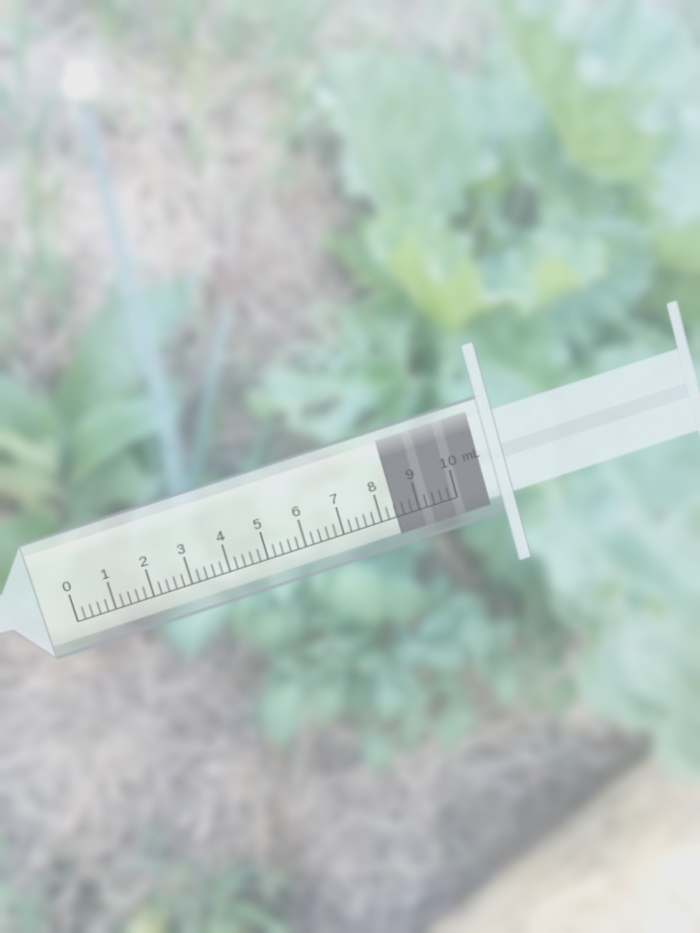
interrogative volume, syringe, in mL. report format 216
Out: 8.4
